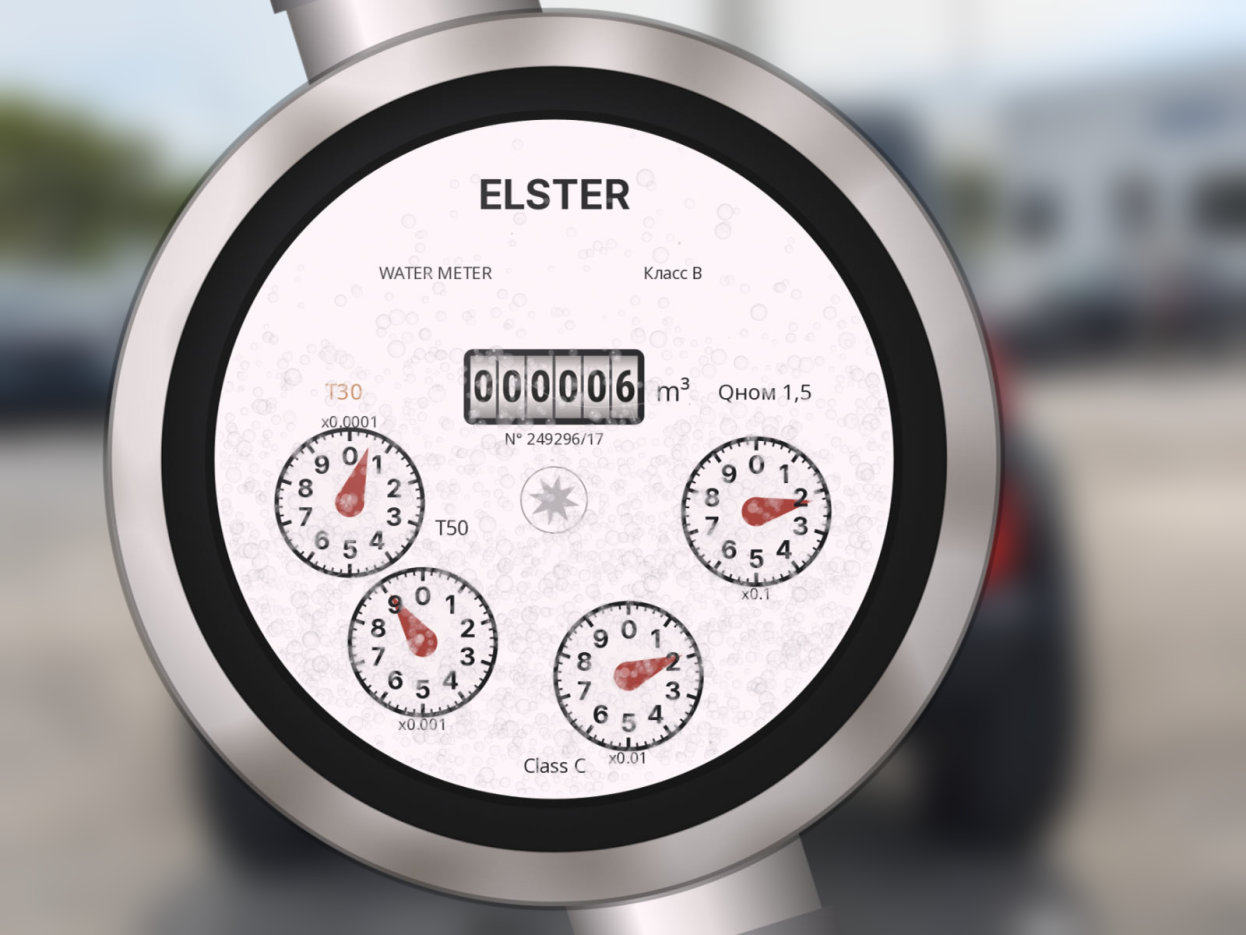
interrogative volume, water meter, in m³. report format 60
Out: 6.2190
